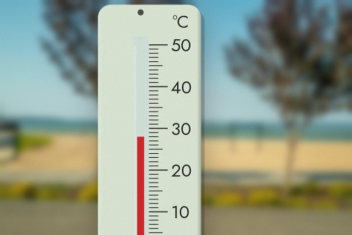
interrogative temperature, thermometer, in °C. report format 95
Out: 28
